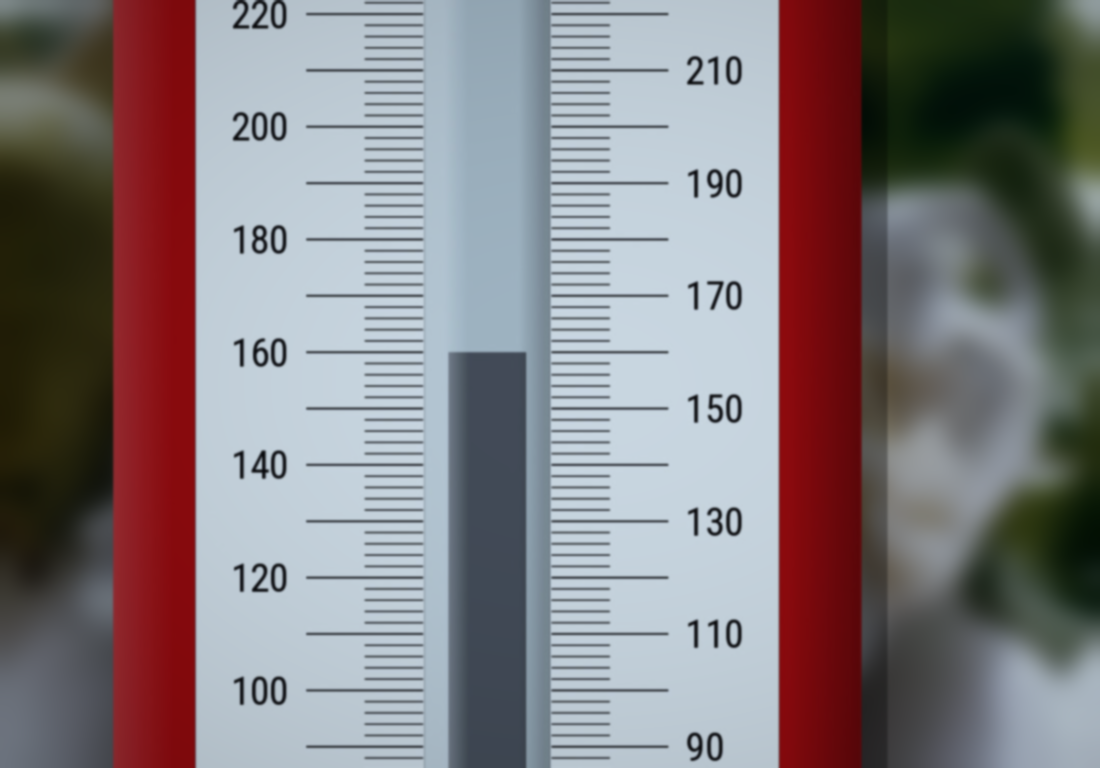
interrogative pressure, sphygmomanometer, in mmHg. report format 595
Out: 160
